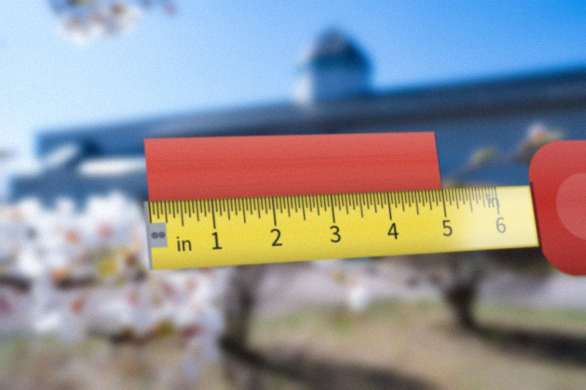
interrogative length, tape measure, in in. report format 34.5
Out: 5
